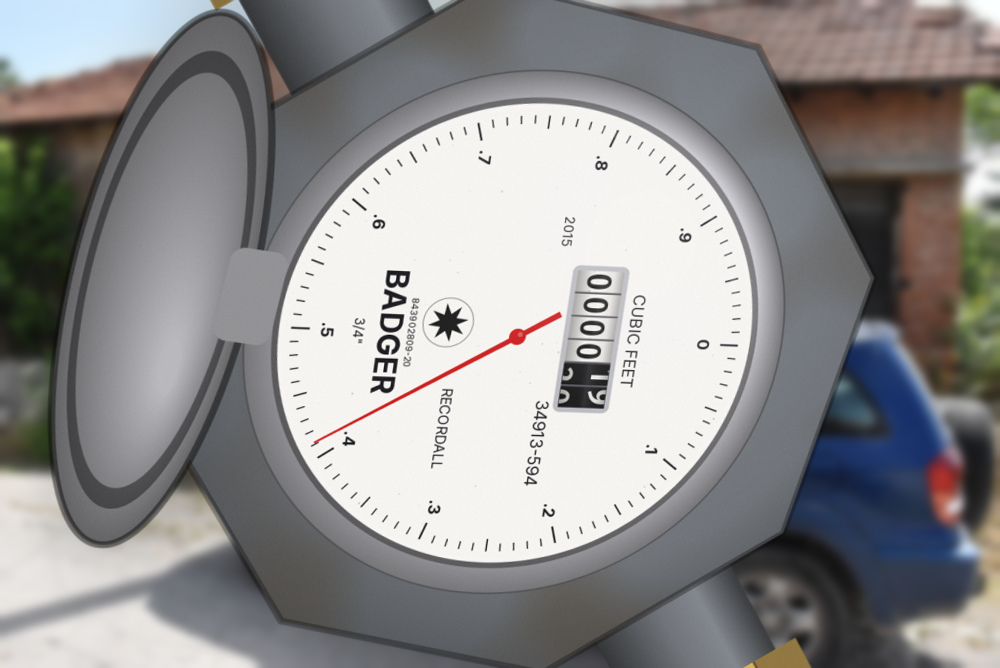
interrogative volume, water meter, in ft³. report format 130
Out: 19.41
